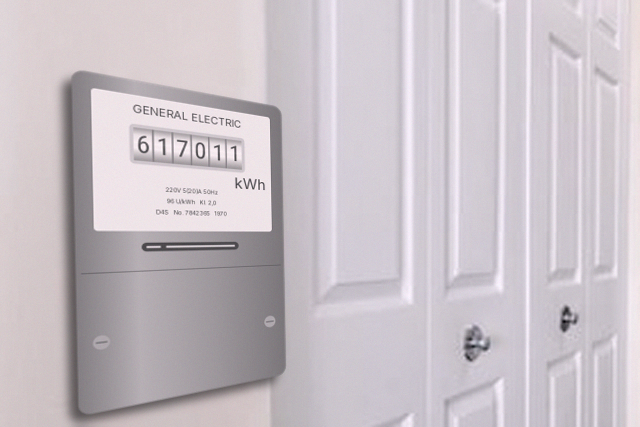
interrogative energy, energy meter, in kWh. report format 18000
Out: 617011
